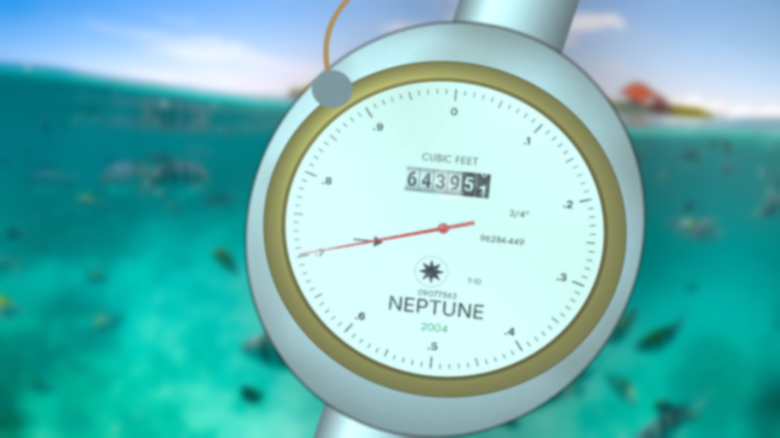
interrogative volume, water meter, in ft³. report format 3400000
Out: 643950.70
